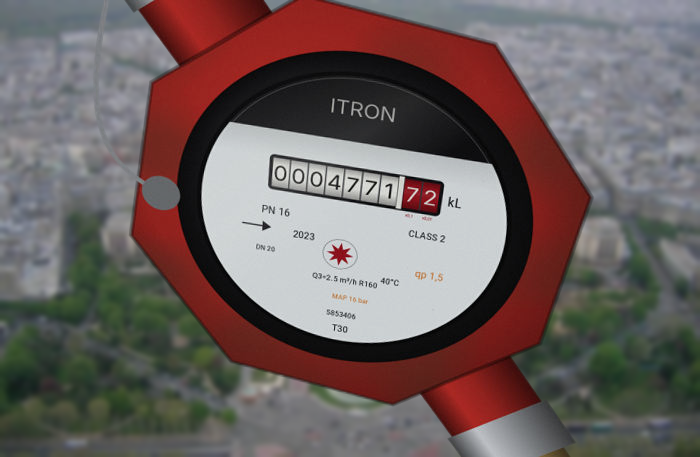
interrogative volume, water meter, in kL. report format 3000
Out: 4771.72
